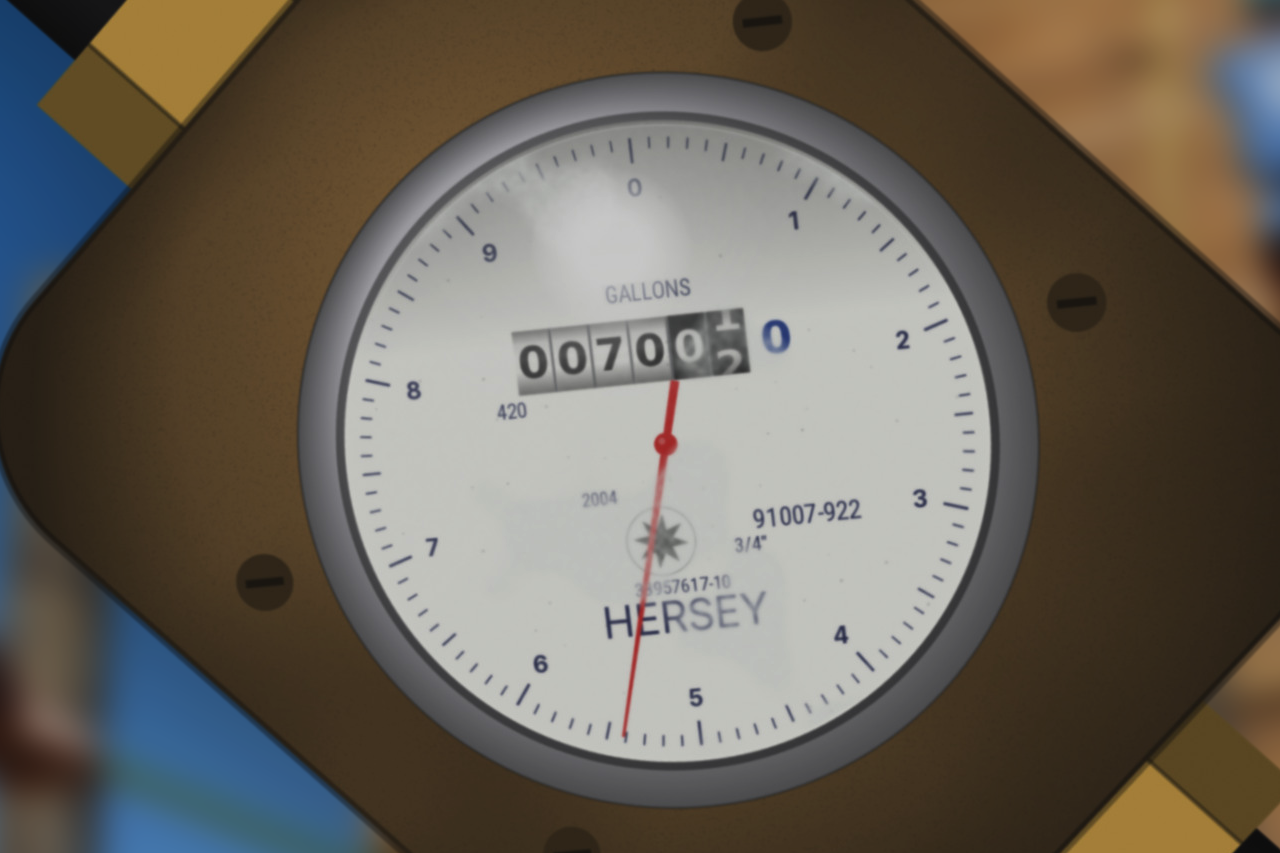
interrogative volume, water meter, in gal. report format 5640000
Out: 70015.4
